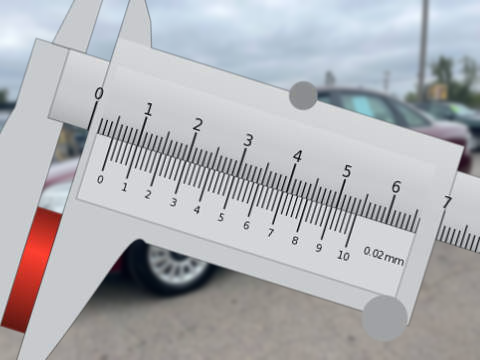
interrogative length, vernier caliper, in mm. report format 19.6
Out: 5.0
